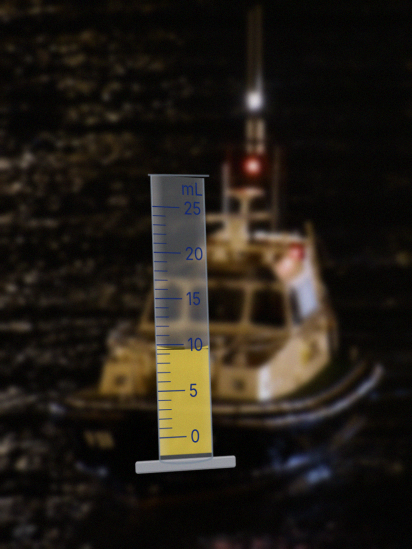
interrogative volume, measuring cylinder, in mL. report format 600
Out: 9.5
